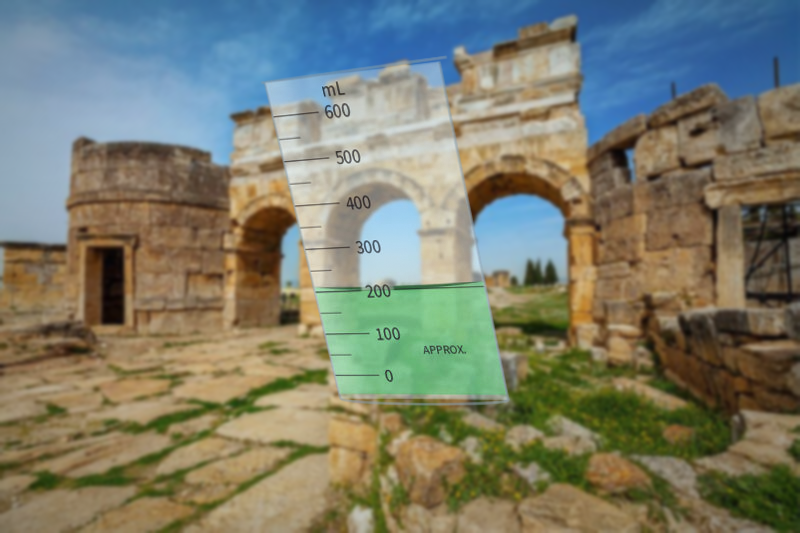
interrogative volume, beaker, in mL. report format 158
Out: 200
